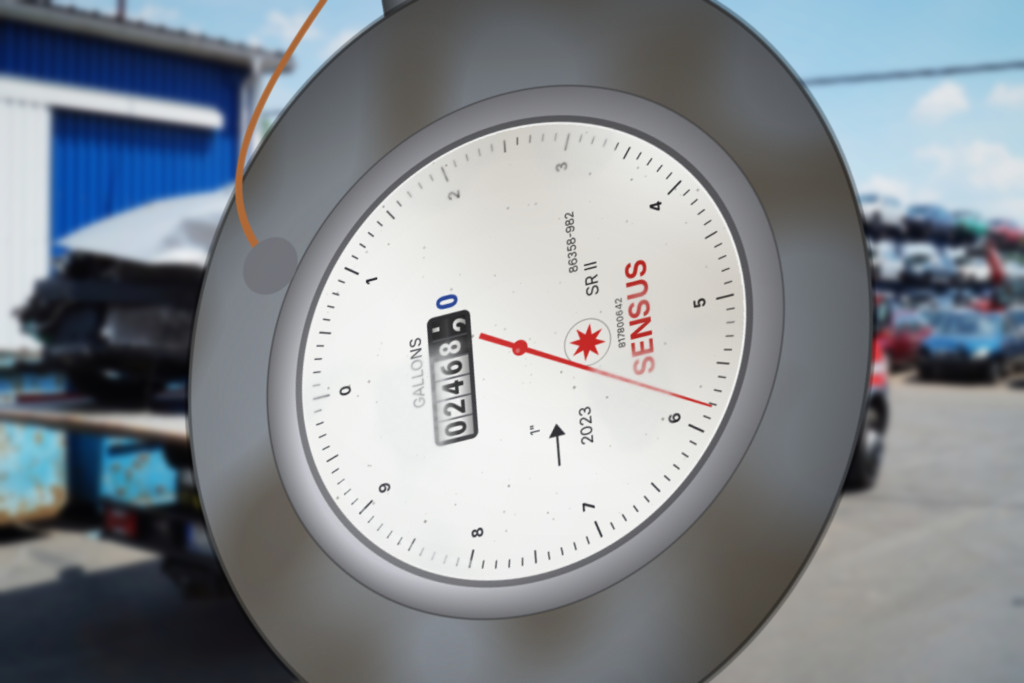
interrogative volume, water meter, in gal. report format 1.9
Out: 246815.8
